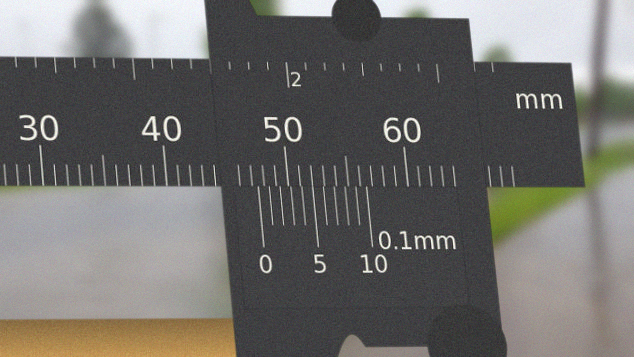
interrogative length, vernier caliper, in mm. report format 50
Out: 47.5
